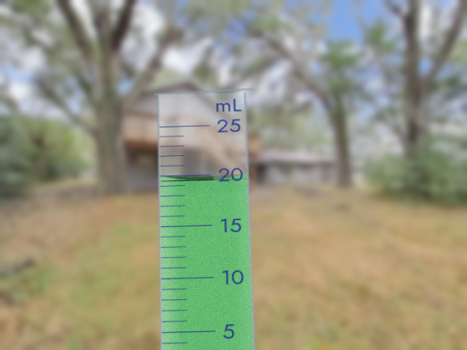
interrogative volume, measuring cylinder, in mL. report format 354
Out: 19.5
